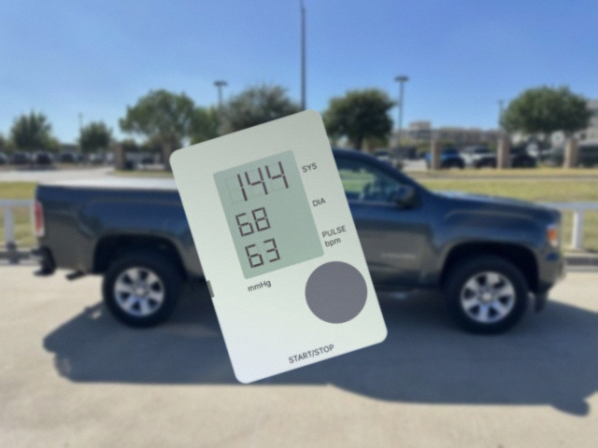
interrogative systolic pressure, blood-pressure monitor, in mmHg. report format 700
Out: 144
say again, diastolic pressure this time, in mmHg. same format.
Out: 68
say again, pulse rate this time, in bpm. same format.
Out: 63
